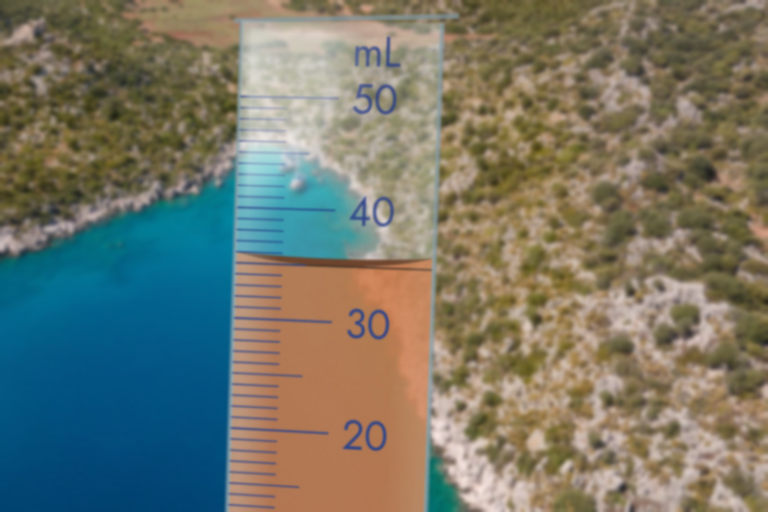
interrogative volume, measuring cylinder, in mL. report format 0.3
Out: 35
